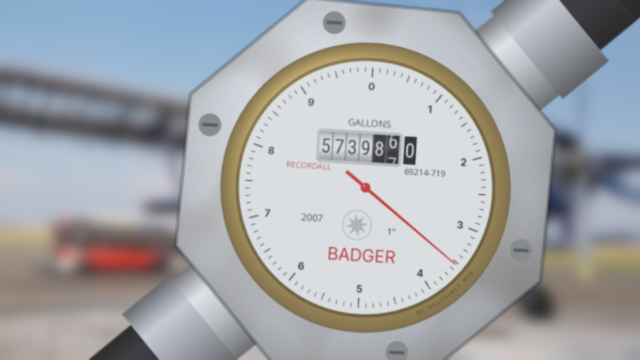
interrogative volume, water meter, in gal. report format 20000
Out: 5739863.5
